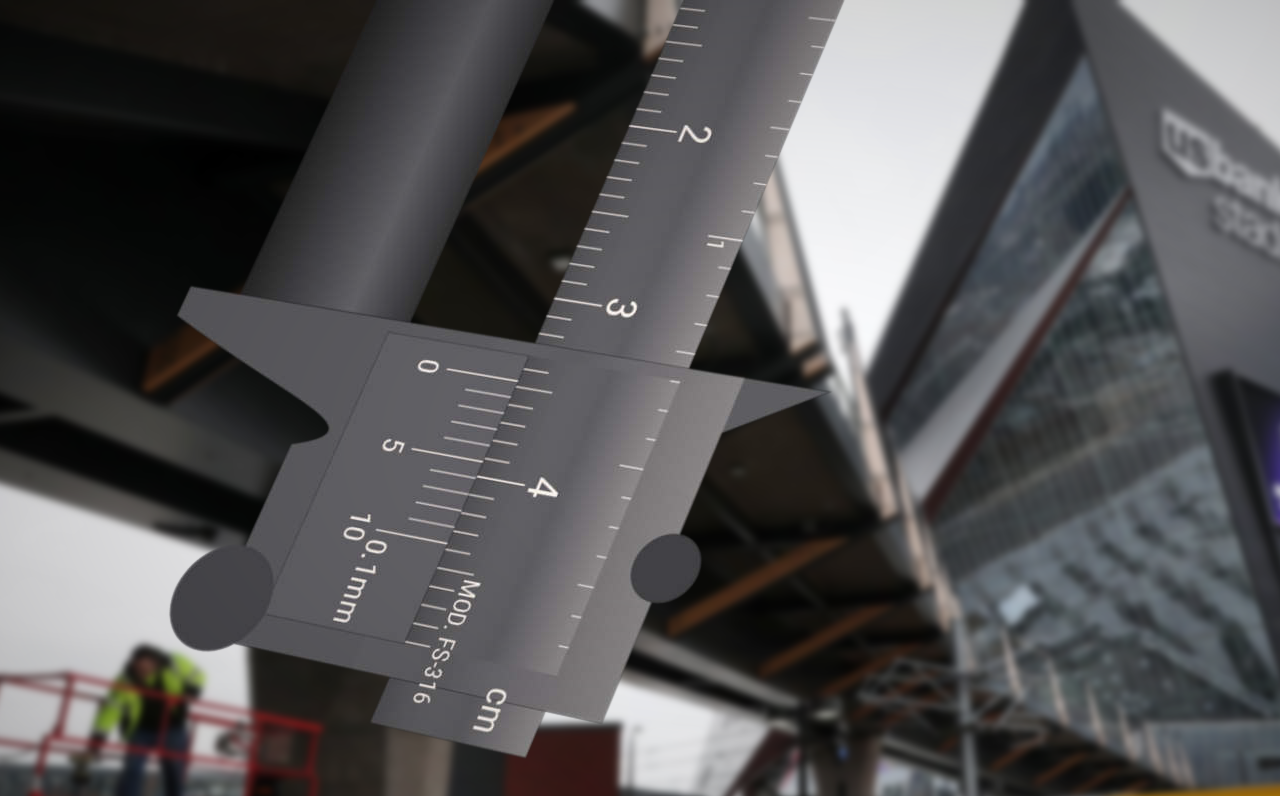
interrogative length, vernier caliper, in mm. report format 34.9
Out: 34.7
